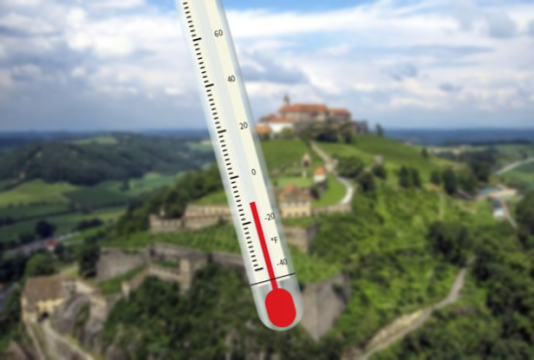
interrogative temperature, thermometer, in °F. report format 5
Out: -12
